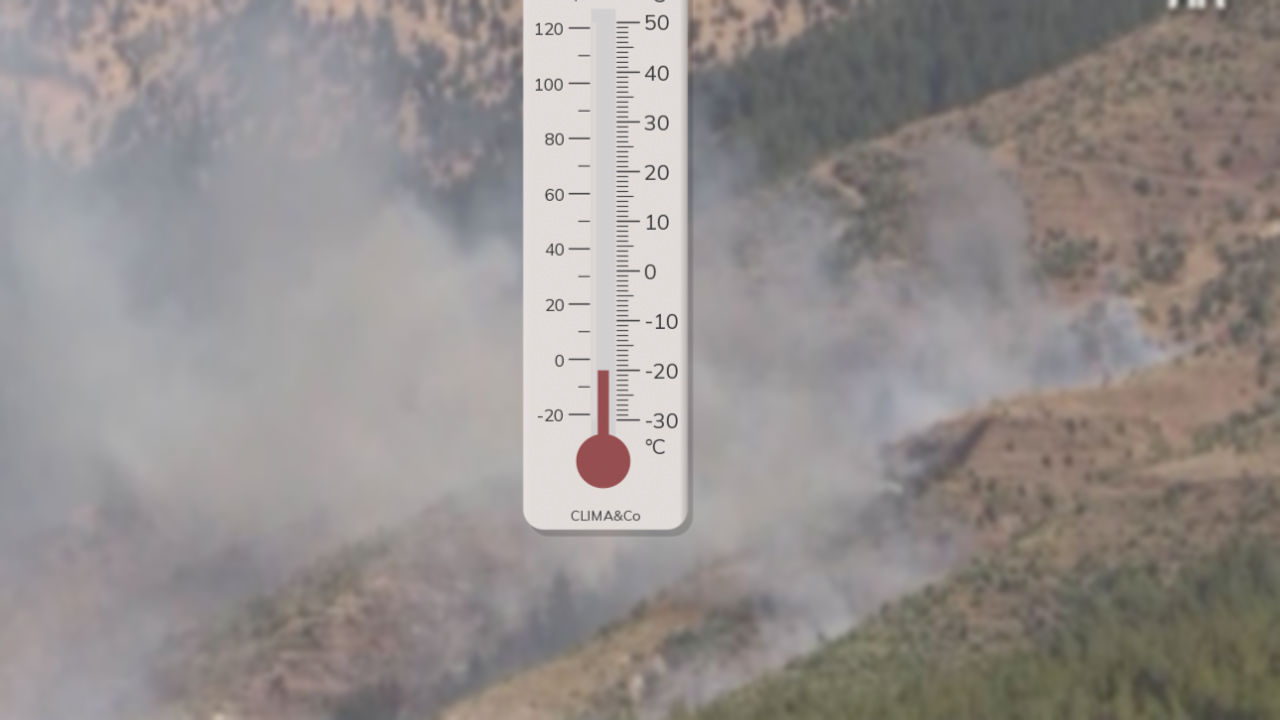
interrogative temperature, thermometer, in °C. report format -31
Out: -20
